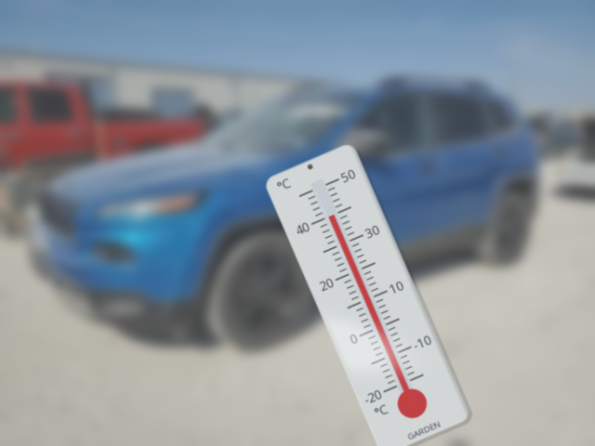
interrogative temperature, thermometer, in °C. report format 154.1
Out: 40
